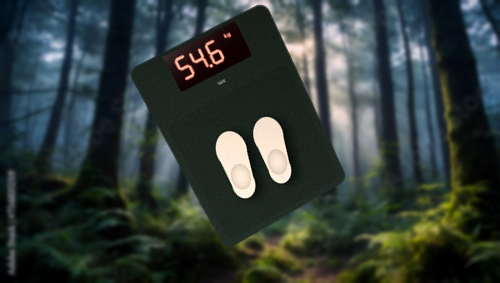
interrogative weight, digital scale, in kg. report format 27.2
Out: 54.6
